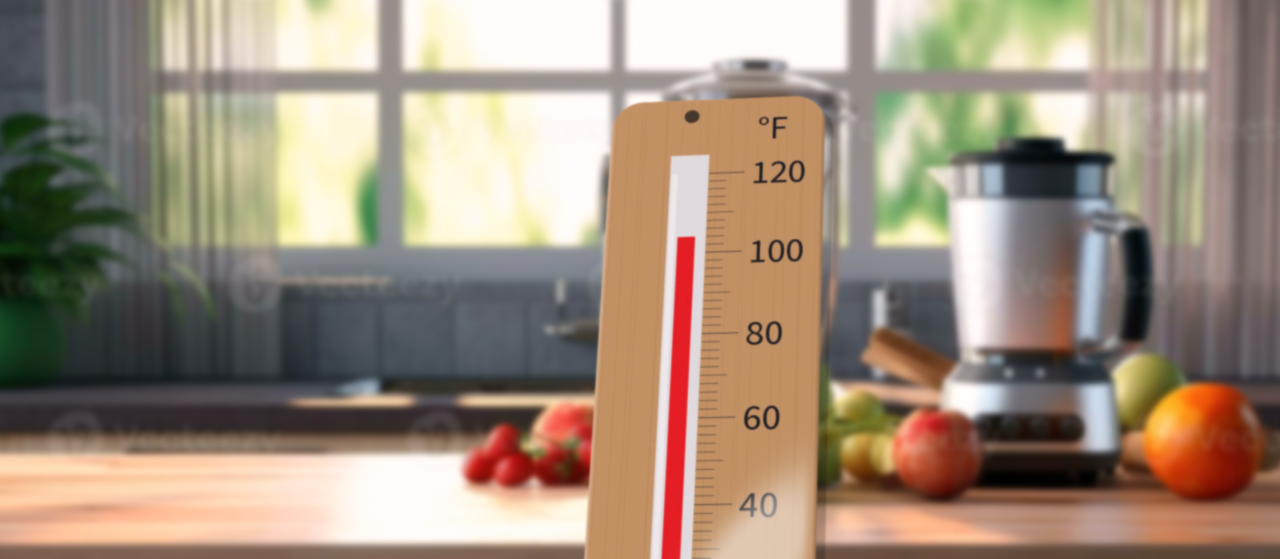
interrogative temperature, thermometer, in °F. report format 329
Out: 104
